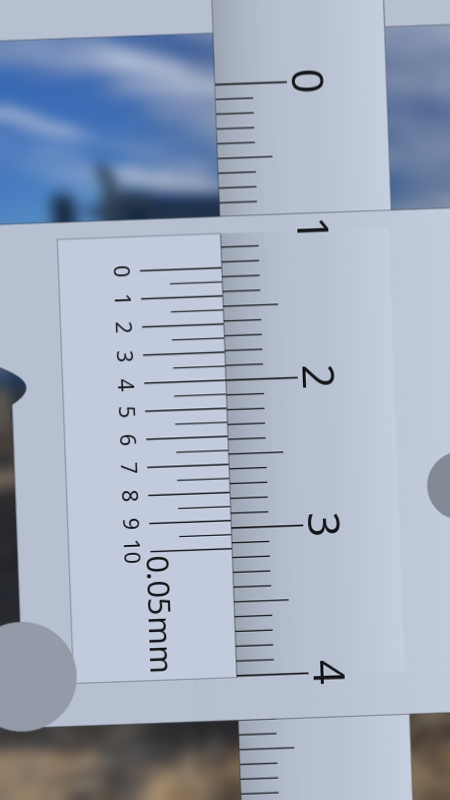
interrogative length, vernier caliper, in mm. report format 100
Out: 12.4
